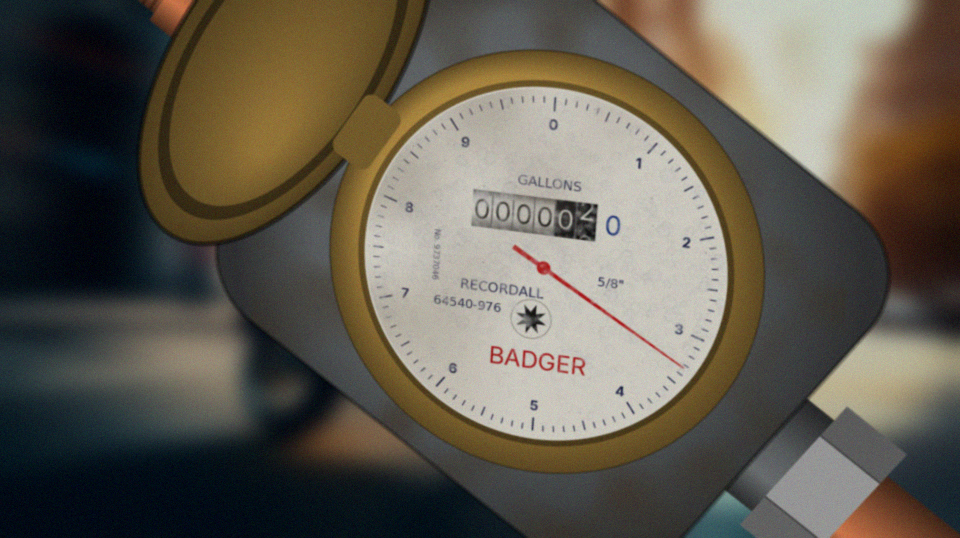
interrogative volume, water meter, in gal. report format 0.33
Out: 23.3
